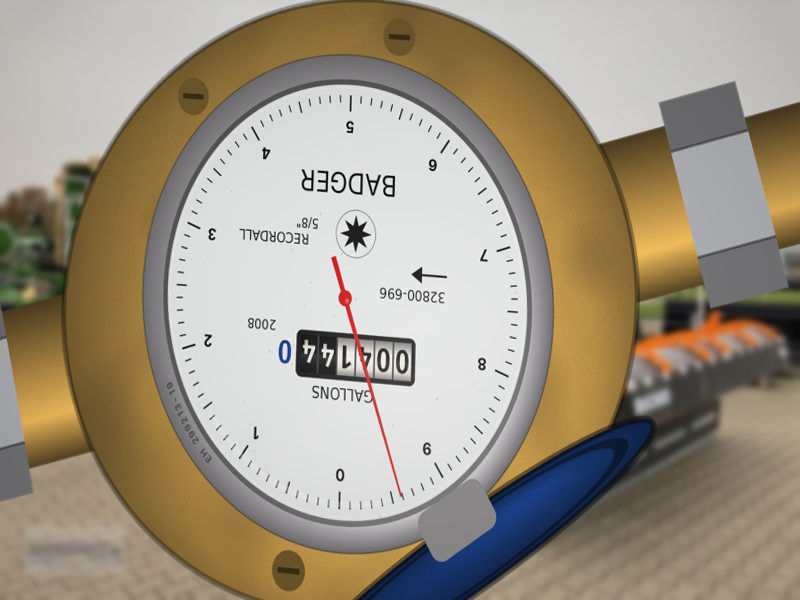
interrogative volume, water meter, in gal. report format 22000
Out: 41439.4
